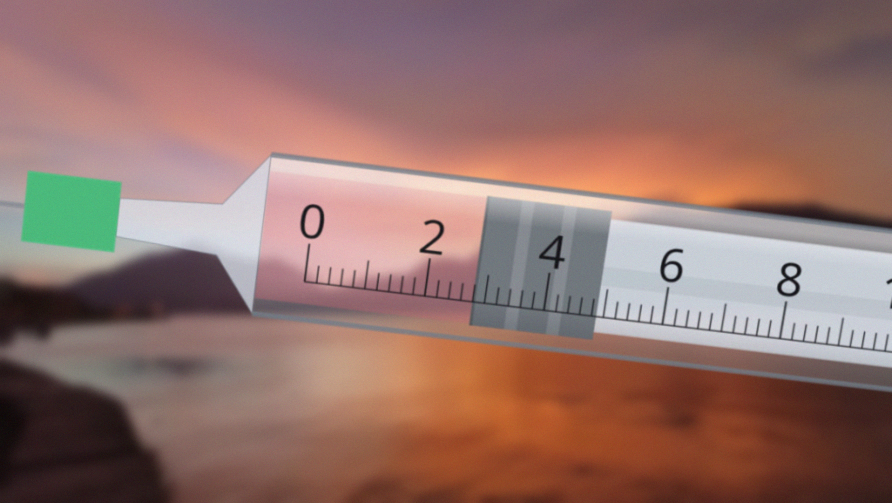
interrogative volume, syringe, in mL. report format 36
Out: 2.8
